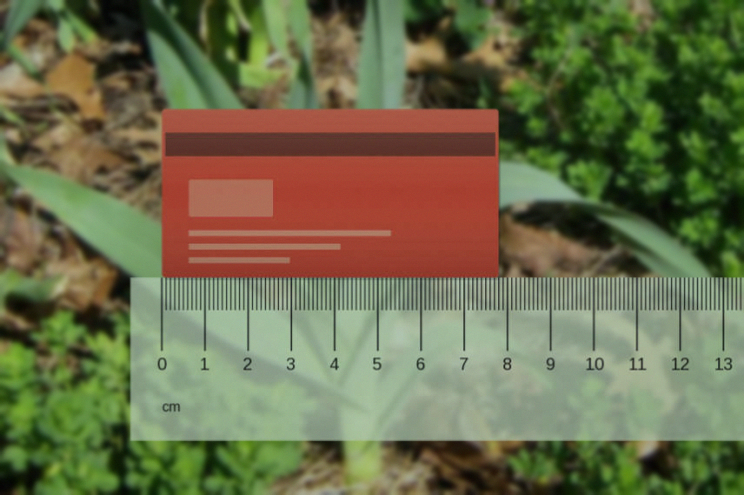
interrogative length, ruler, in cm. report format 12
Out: 7.8
